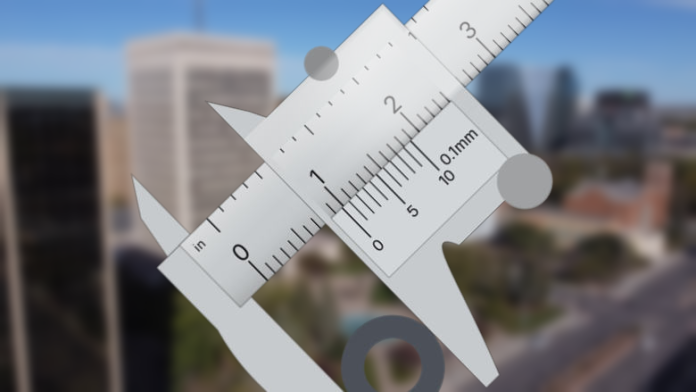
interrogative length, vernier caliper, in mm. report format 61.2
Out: 9.8
